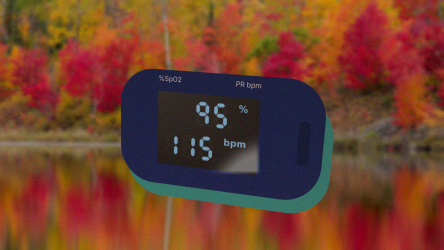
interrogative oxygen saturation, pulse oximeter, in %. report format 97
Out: 95
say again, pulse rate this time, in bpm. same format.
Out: 115
